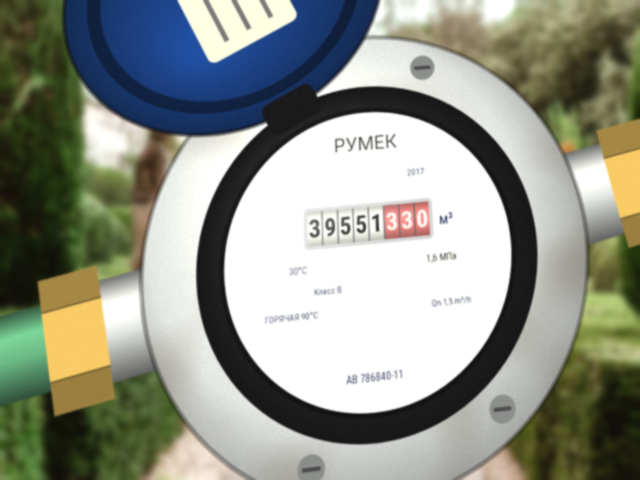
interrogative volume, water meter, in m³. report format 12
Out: 39551.330
